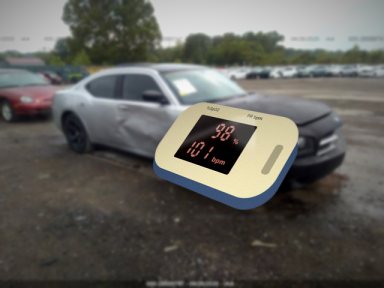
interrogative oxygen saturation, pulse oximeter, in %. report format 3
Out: 98
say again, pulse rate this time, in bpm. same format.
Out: 101
